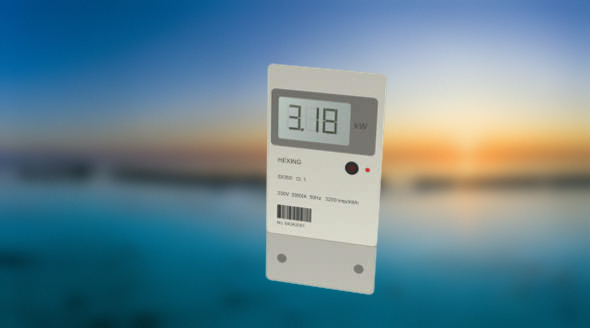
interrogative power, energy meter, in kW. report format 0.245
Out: 3.18
